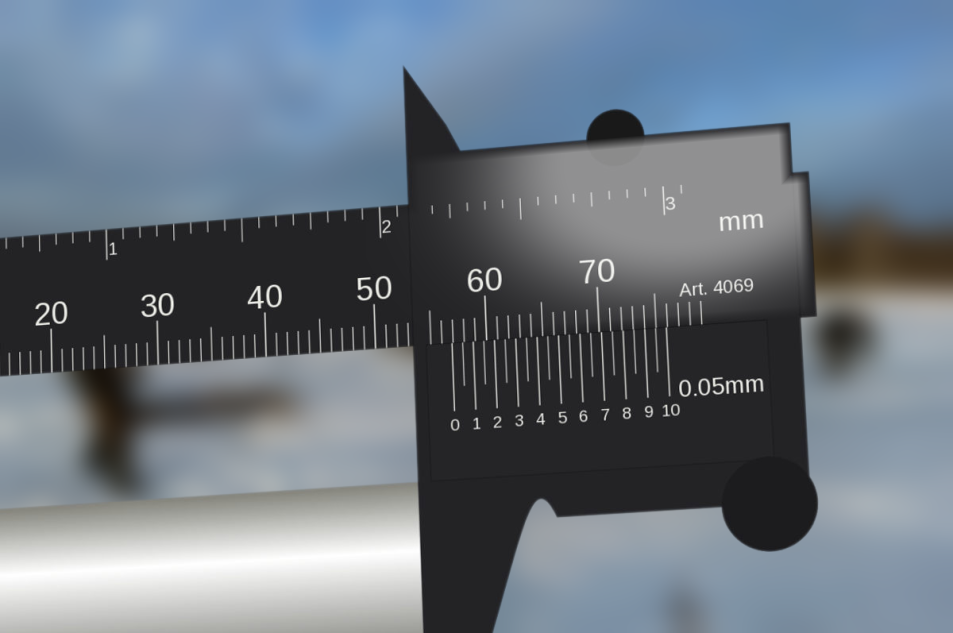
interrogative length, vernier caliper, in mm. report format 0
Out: 56.9
